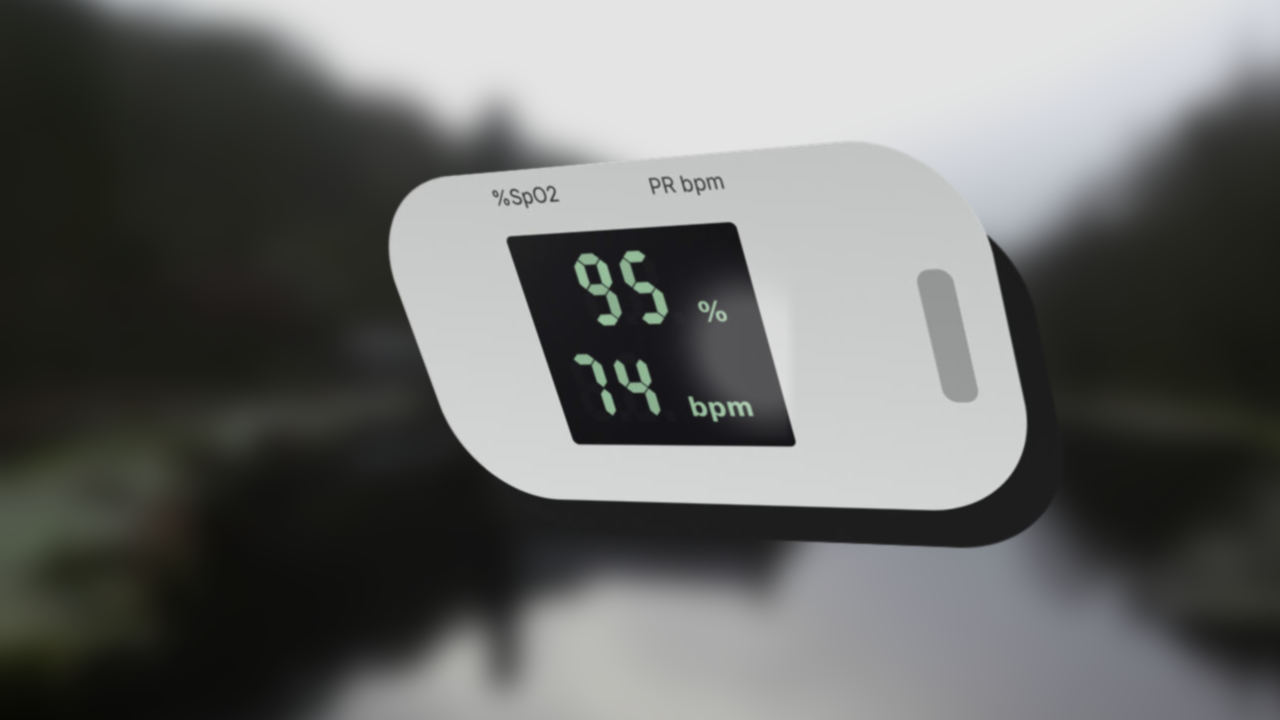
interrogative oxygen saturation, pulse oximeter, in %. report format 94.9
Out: 95
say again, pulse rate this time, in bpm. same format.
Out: 74
